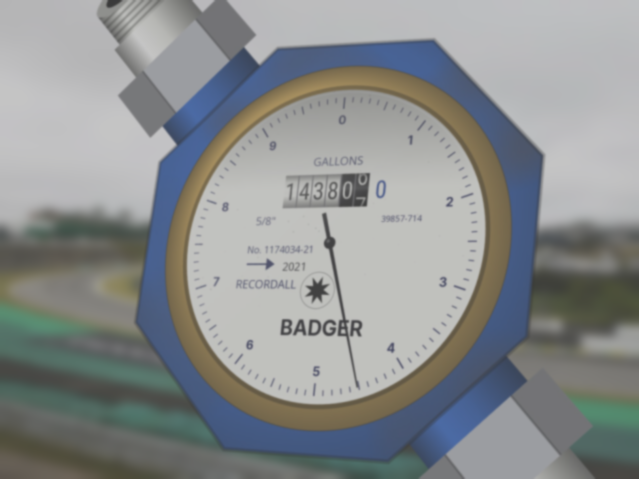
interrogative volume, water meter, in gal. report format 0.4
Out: 1438064.5
